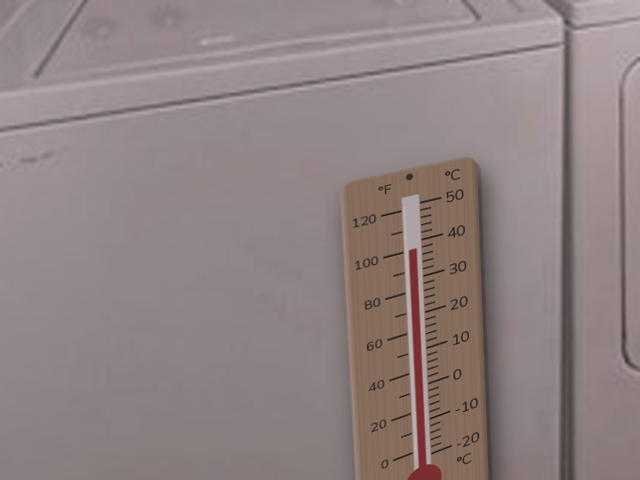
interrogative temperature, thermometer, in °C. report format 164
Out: 38
